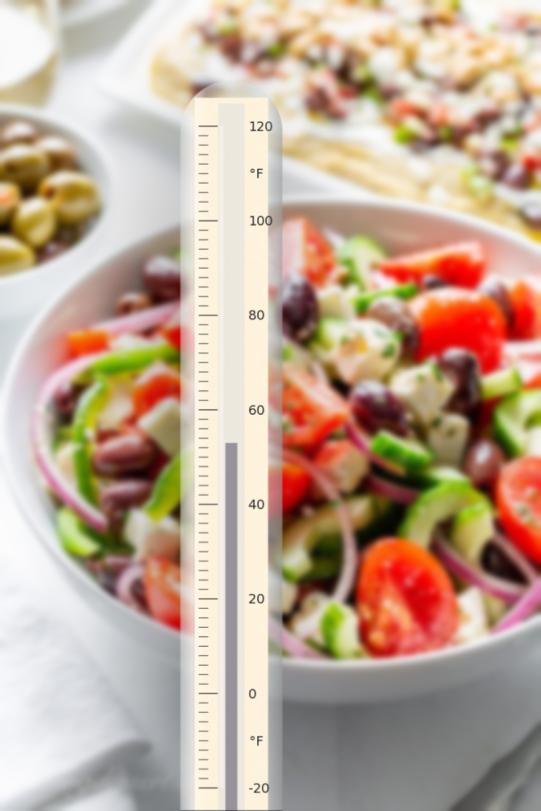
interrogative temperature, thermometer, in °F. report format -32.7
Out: 53
